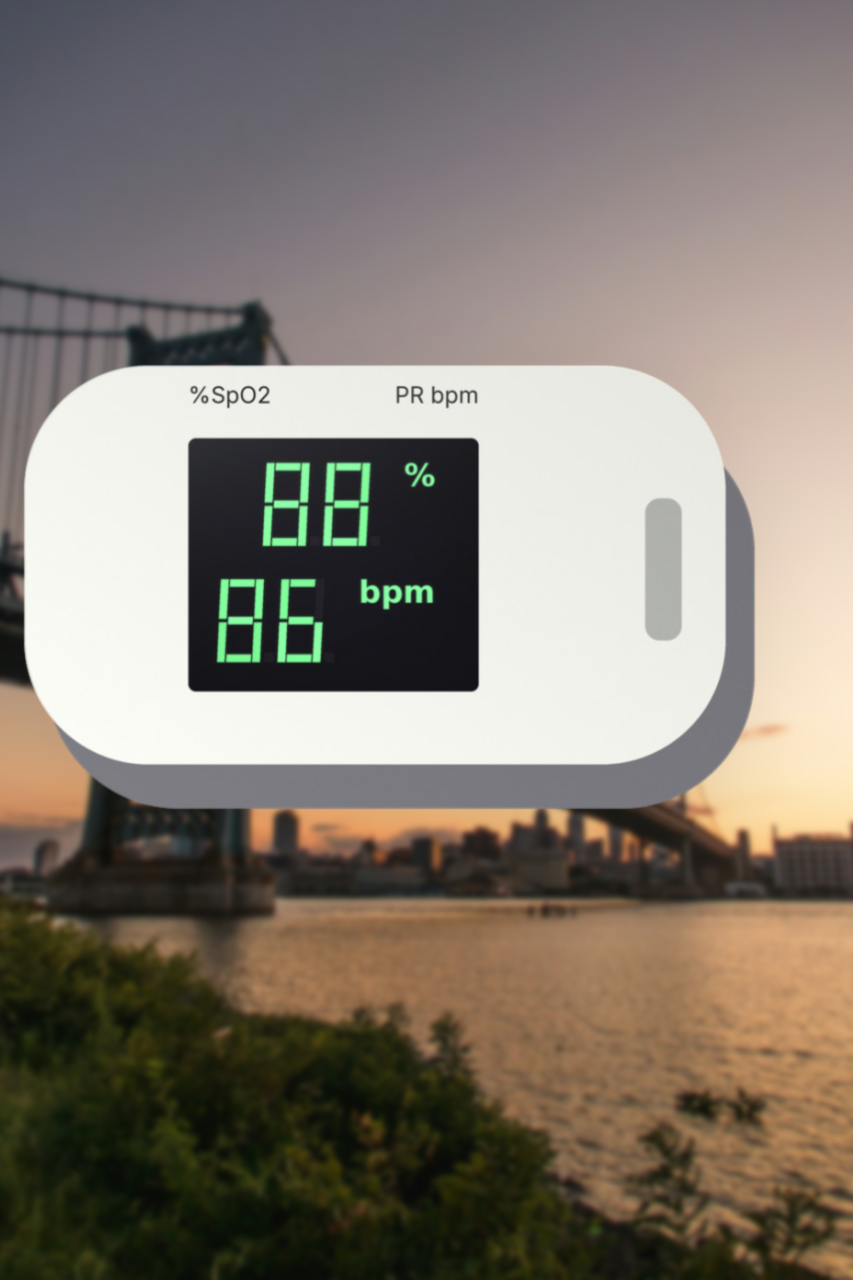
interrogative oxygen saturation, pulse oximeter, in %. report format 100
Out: 88
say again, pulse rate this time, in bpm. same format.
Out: 86
